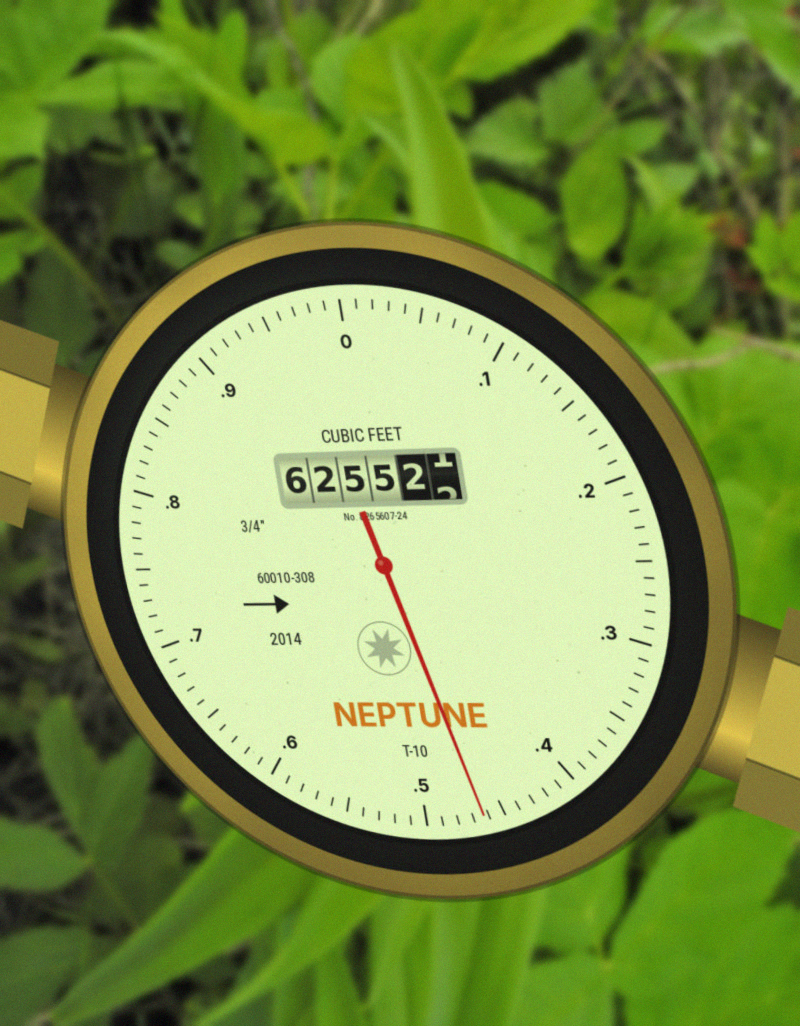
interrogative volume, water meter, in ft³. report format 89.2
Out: 625521.46
